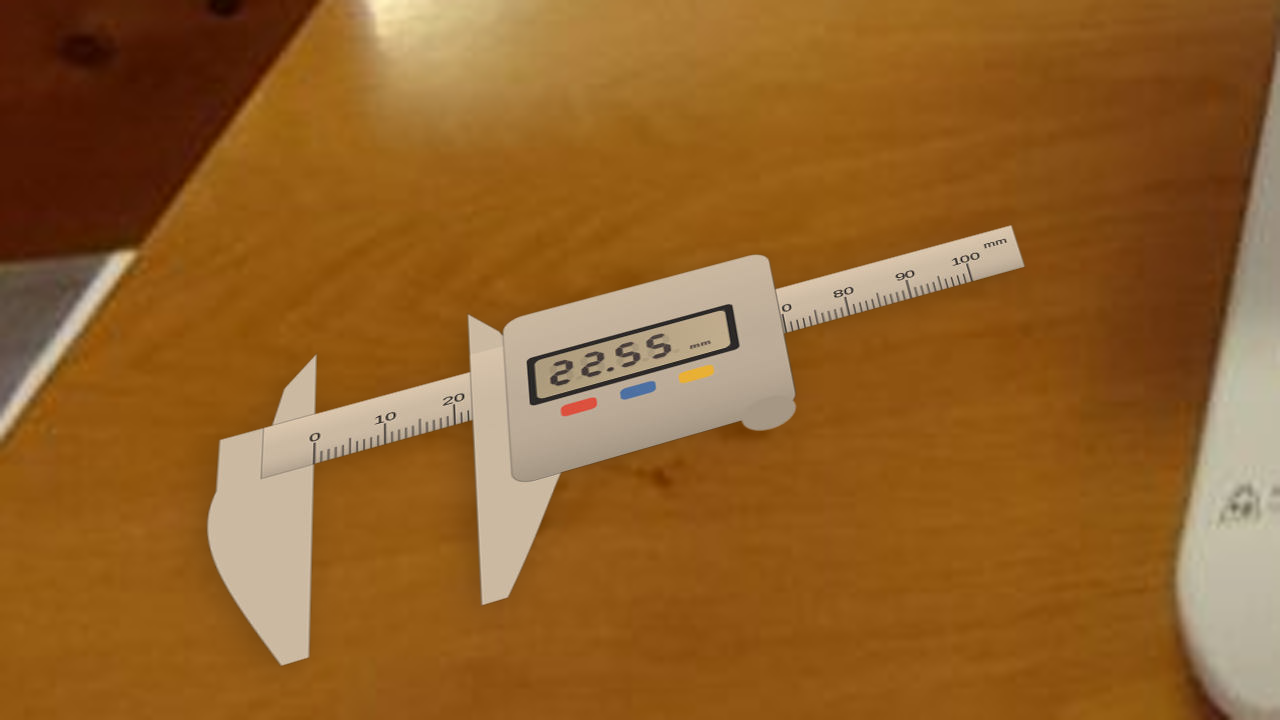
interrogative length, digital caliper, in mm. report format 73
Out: 22.55
